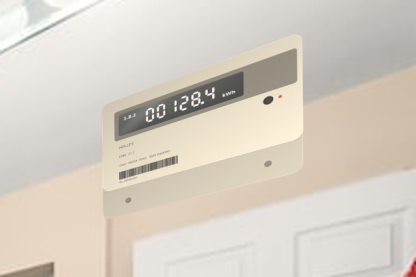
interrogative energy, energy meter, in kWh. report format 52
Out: 128.4
